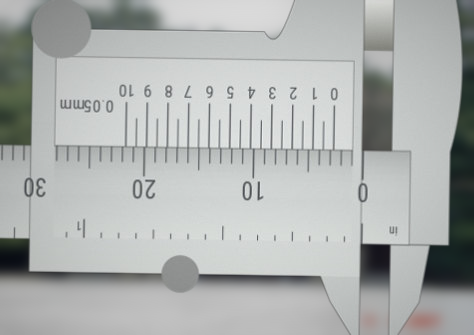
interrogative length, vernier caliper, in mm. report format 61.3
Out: 2.7
